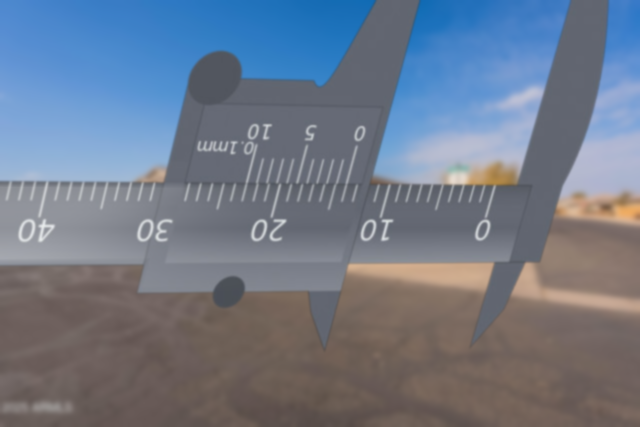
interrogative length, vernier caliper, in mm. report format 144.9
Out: 14.0
